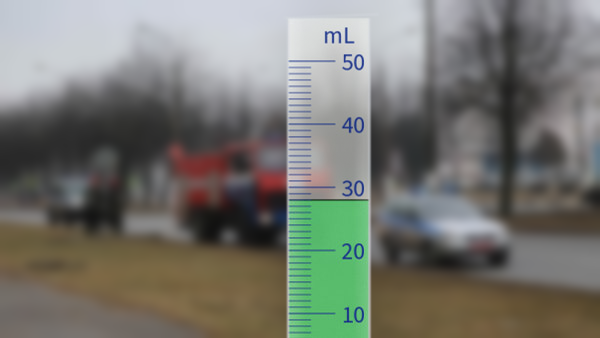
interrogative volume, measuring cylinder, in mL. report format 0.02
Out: 28
